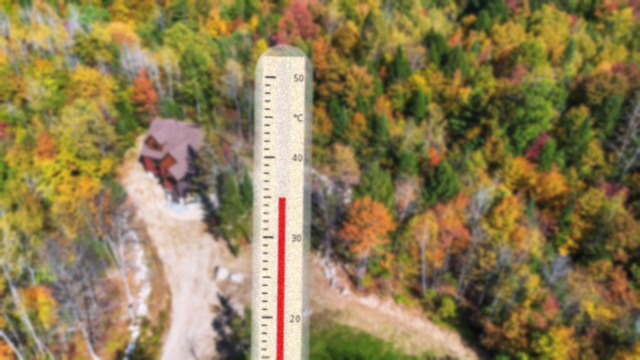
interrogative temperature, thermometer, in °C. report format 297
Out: 35
